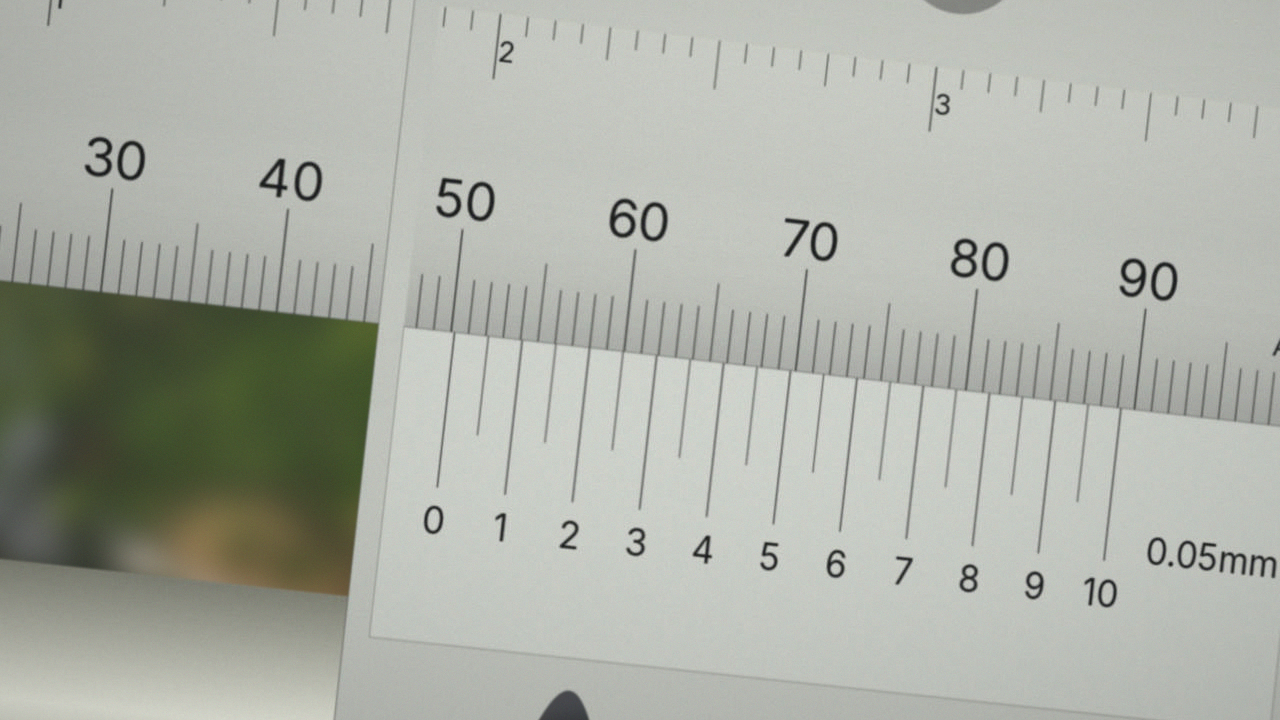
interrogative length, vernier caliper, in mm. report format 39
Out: 50.2
